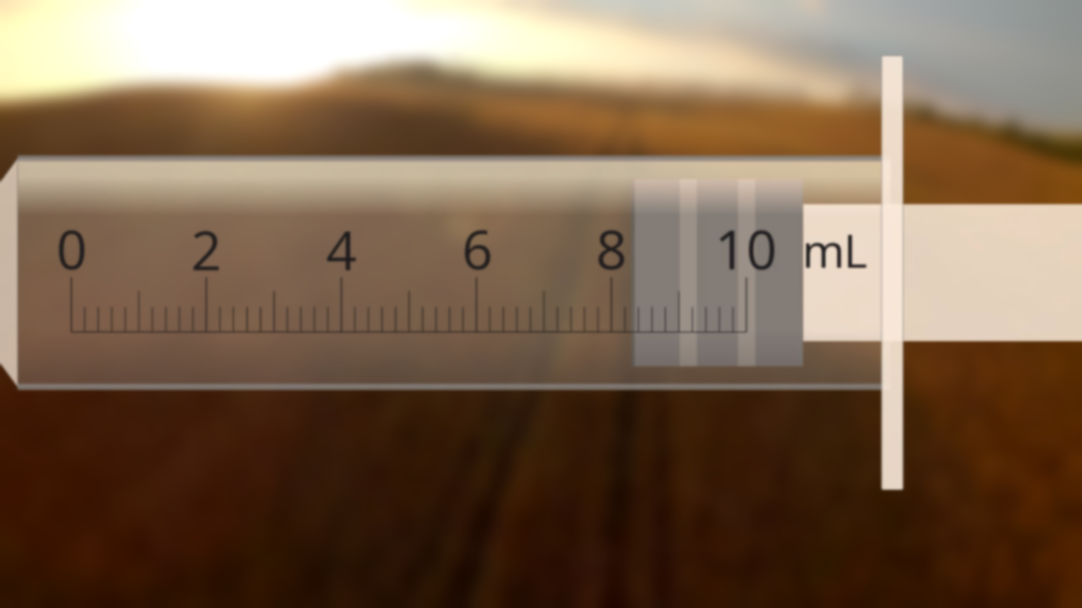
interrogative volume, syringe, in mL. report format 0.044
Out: 8.3
